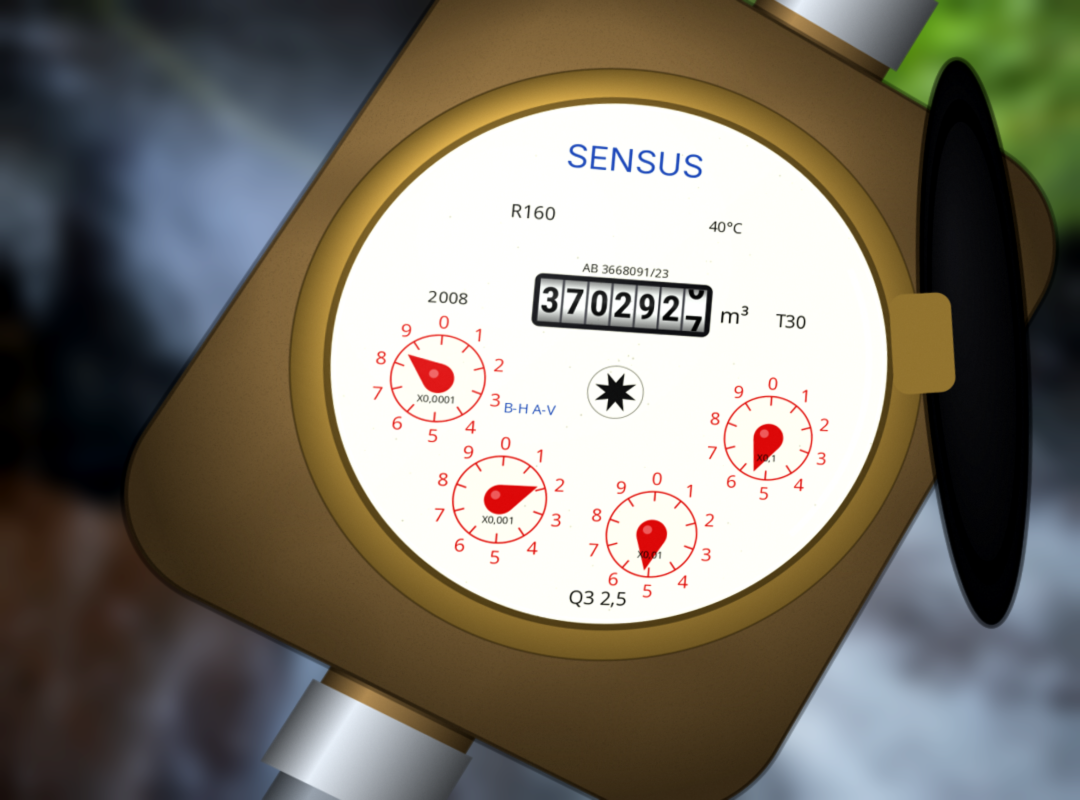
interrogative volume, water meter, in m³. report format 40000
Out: 3702926.5518
